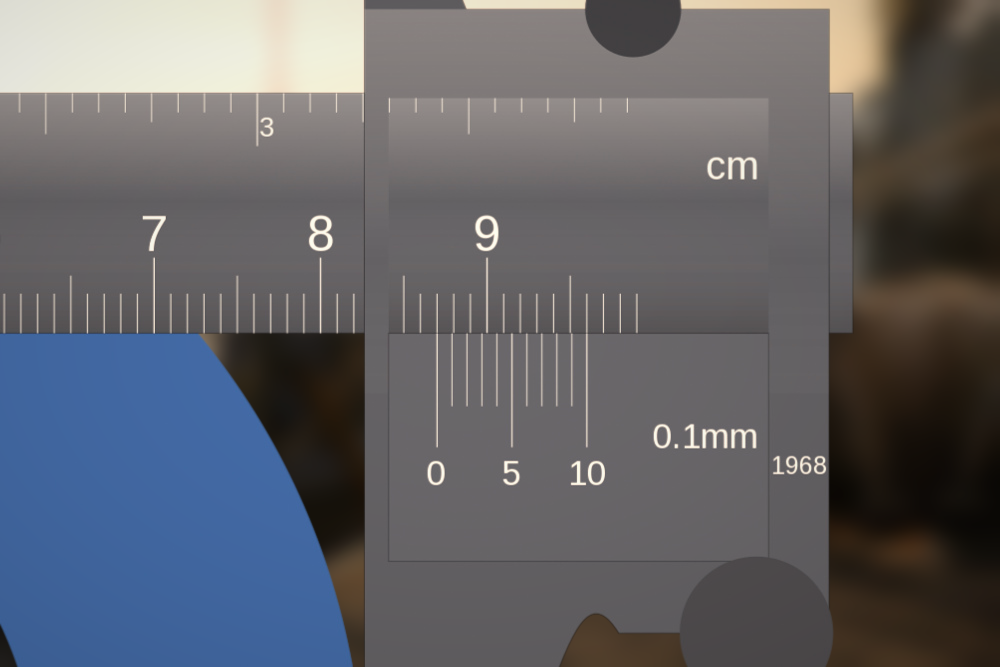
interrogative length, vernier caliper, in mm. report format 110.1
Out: 87.0
